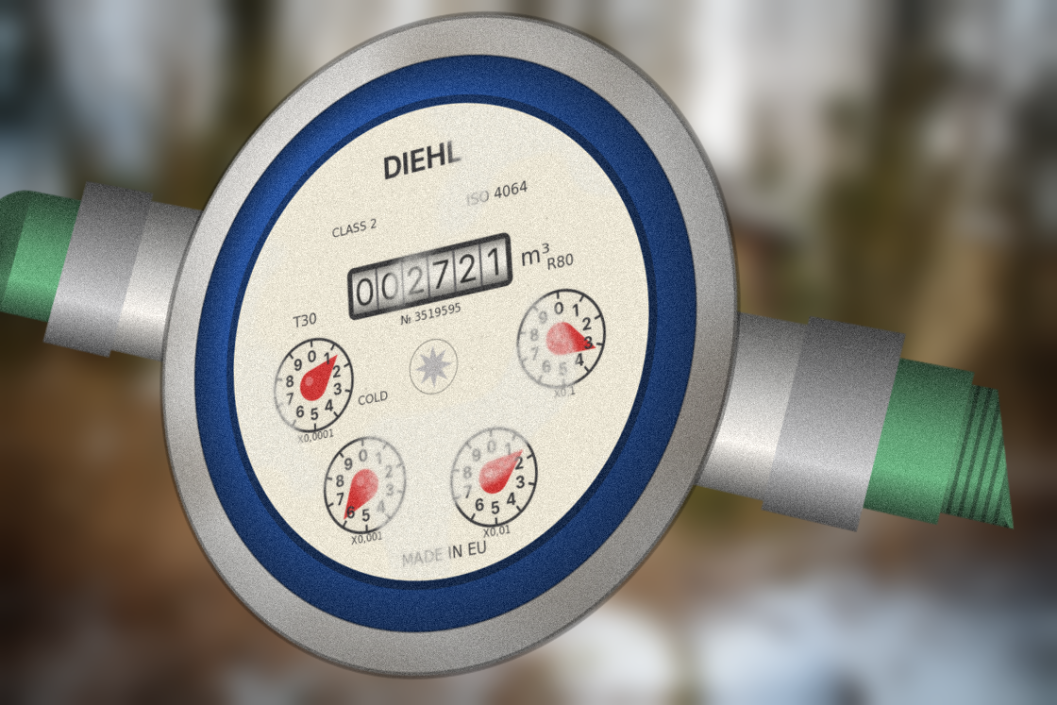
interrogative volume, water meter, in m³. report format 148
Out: 2721.3161
